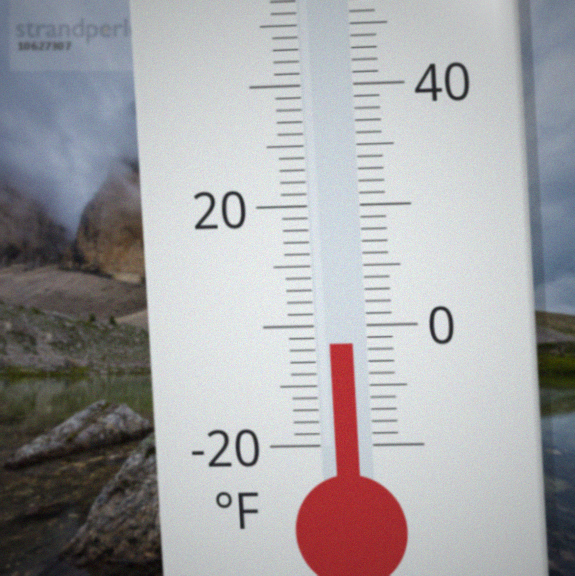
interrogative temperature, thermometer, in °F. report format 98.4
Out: -3
